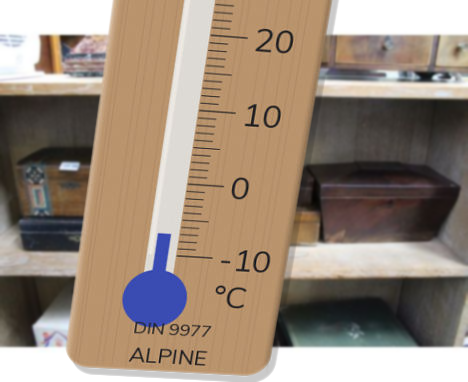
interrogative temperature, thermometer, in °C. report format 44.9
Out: -7
